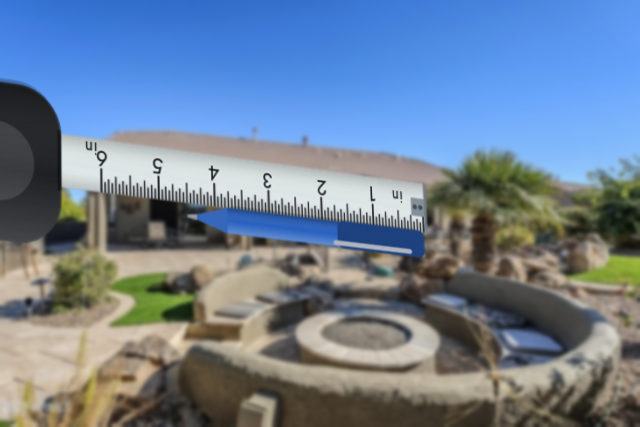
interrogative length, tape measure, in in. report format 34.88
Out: 4.5
